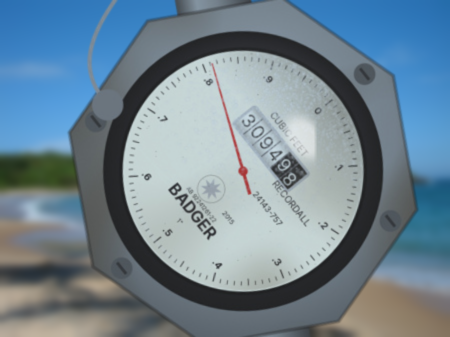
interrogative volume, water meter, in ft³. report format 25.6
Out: 309497.81
